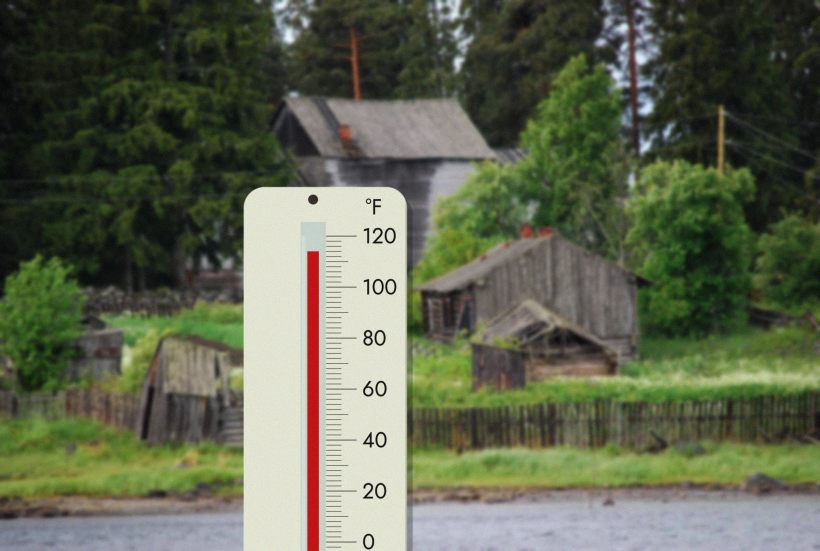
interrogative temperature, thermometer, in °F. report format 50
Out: 114
